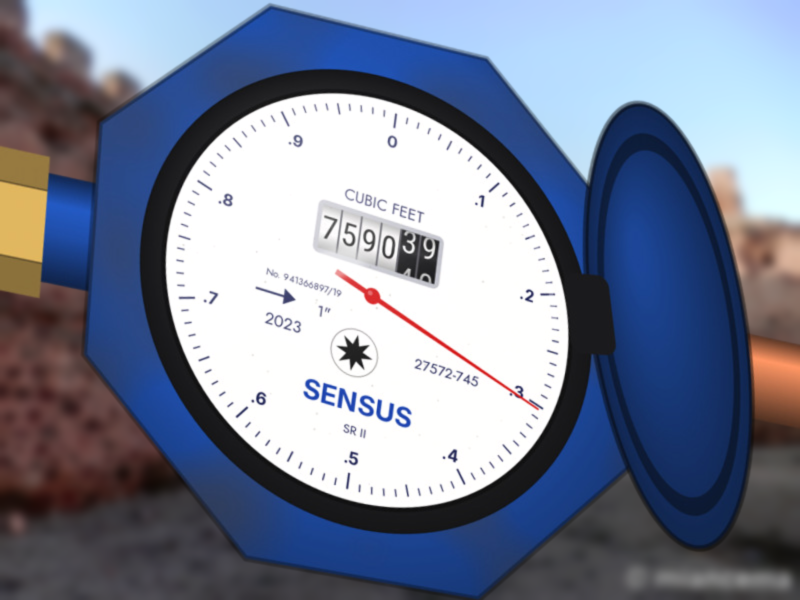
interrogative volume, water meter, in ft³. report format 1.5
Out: 759039.30
